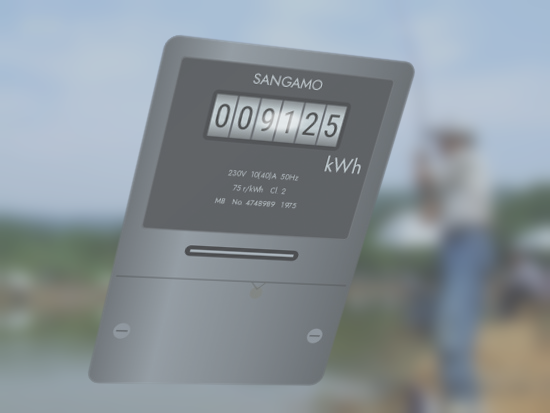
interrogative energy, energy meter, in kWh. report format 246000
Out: 9125
